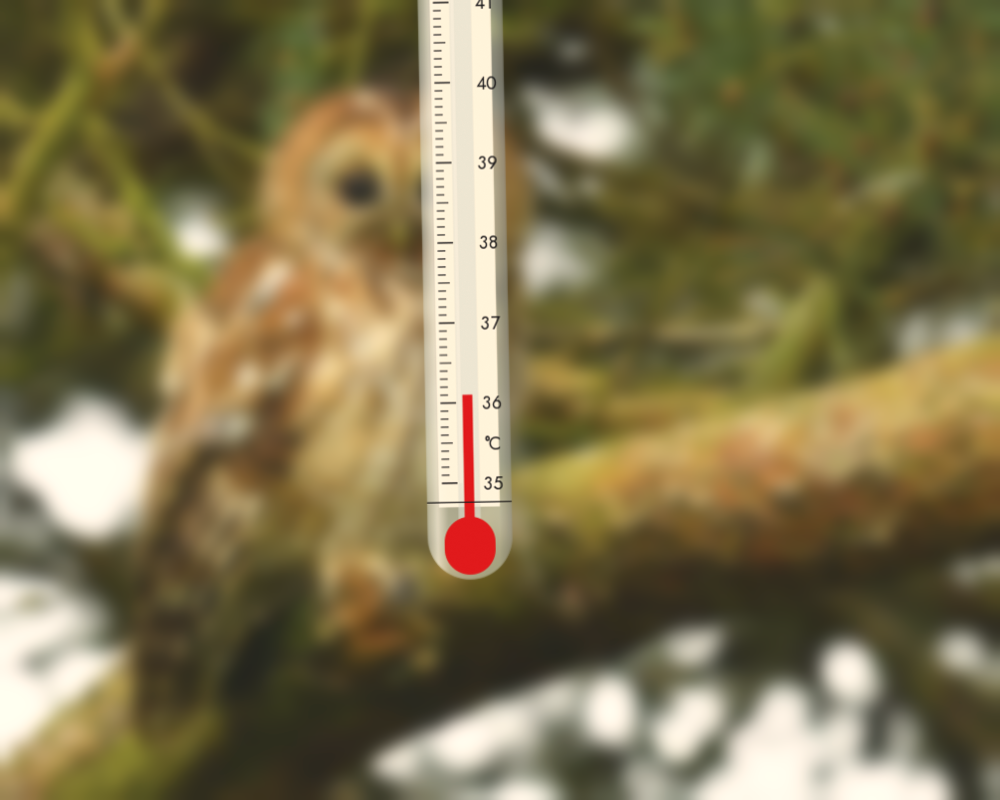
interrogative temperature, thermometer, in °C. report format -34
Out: 36.1
